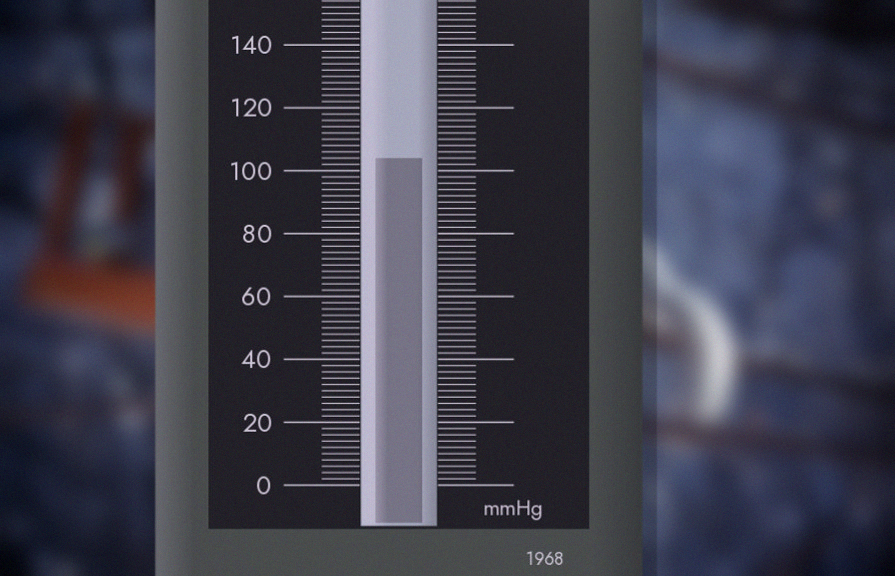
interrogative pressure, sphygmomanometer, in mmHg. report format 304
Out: 104
